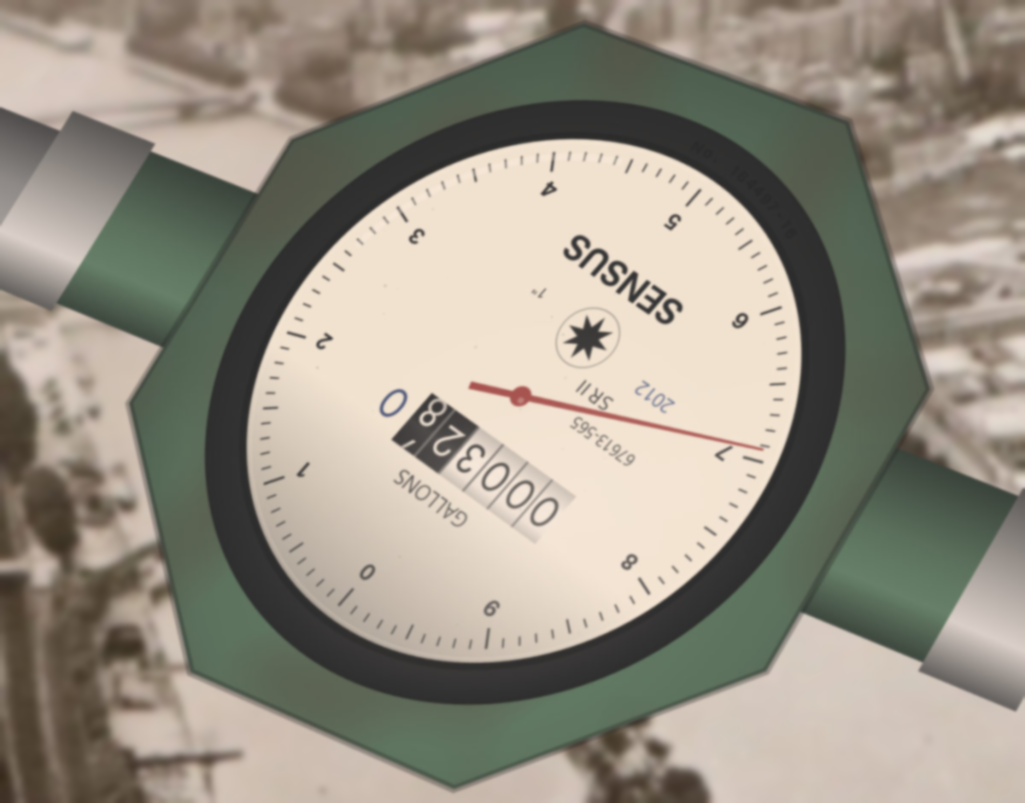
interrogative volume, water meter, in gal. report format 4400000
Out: 3276.9
